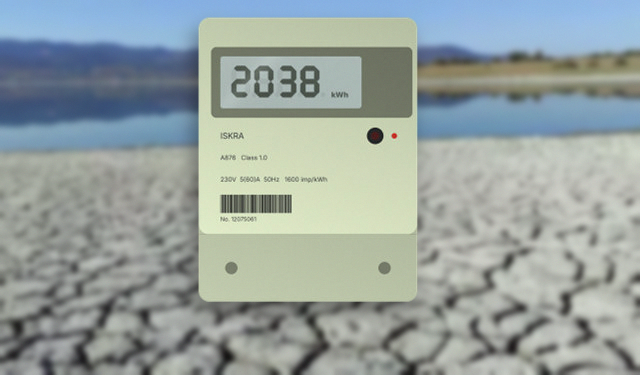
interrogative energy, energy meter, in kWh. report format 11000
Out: 2038
